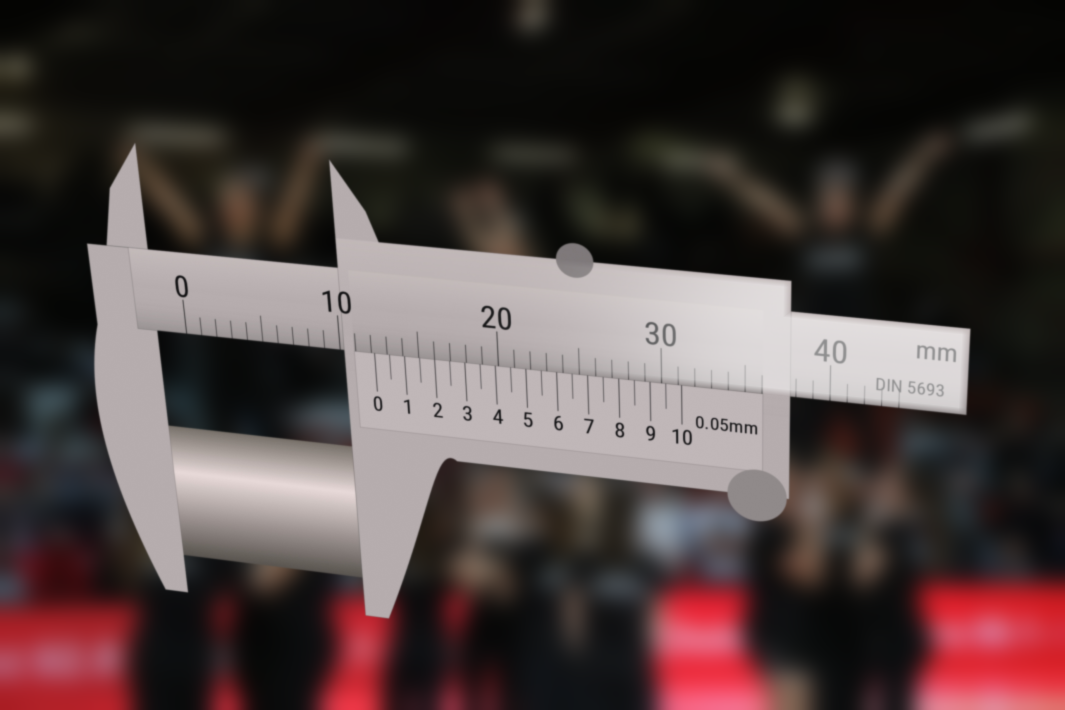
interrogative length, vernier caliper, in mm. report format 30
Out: 12.2
